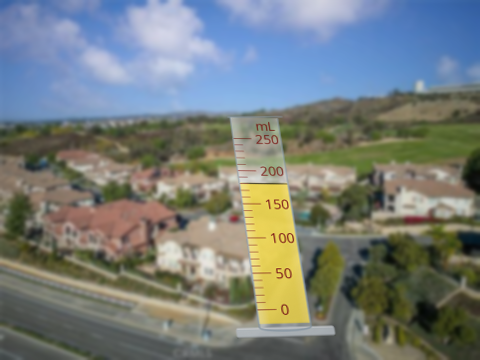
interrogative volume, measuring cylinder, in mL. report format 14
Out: 180
